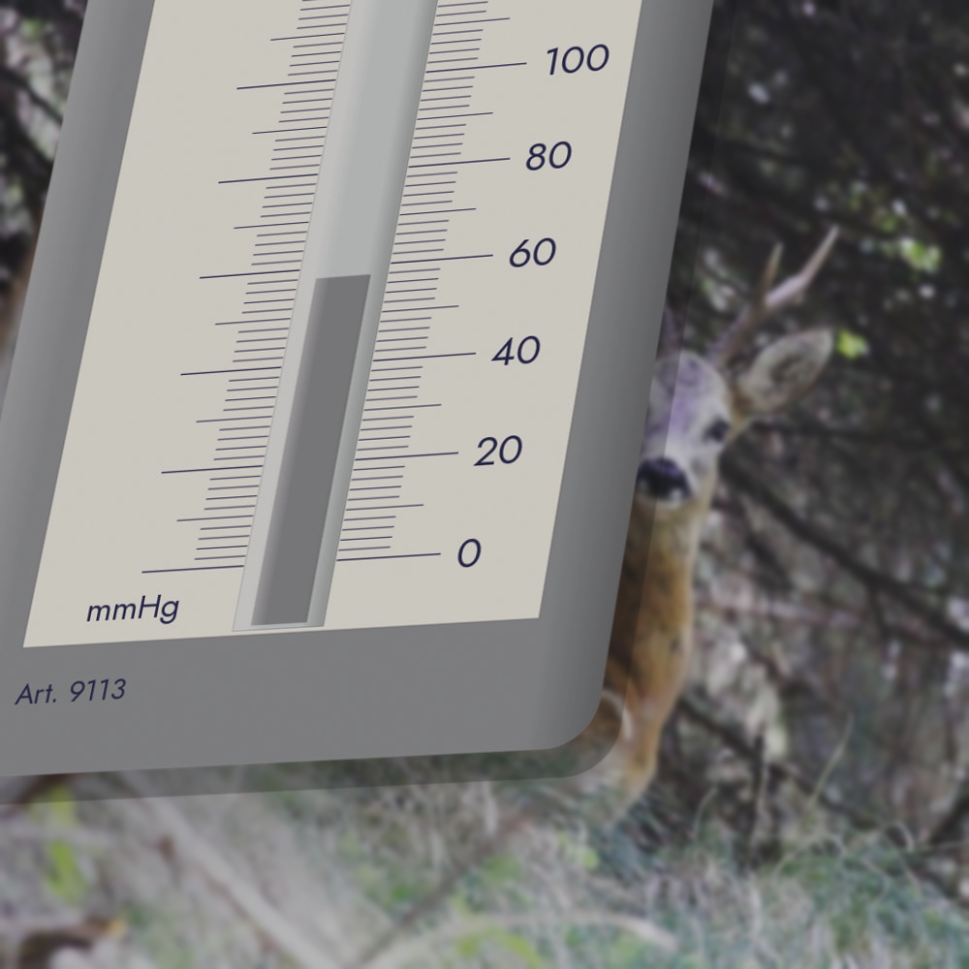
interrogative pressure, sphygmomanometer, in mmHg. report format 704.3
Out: 58
